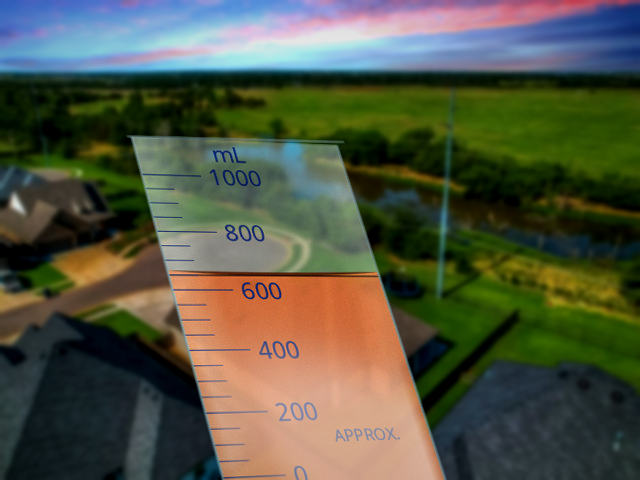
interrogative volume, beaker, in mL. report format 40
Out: 650
